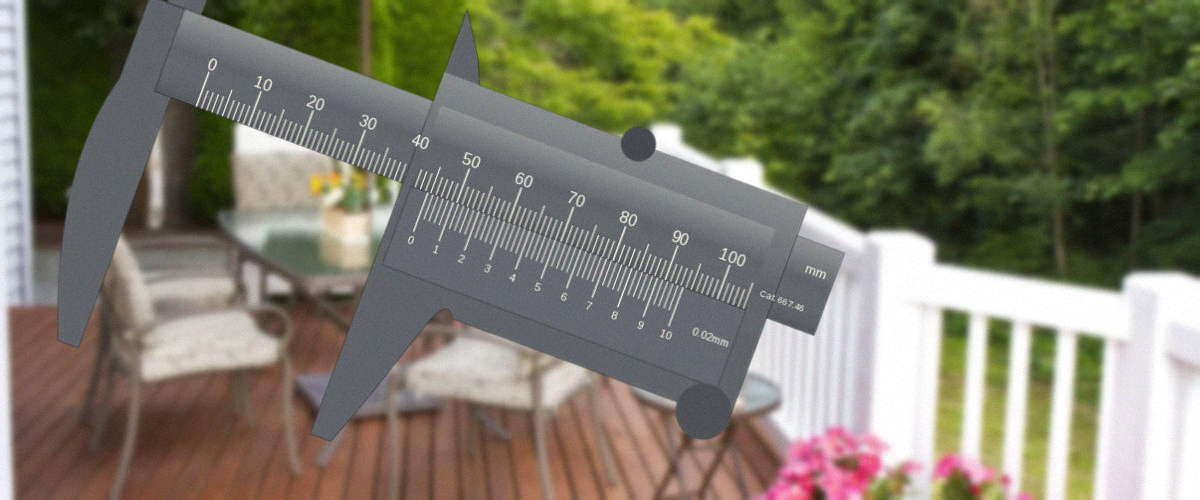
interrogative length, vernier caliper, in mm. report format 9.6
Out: 44.5
